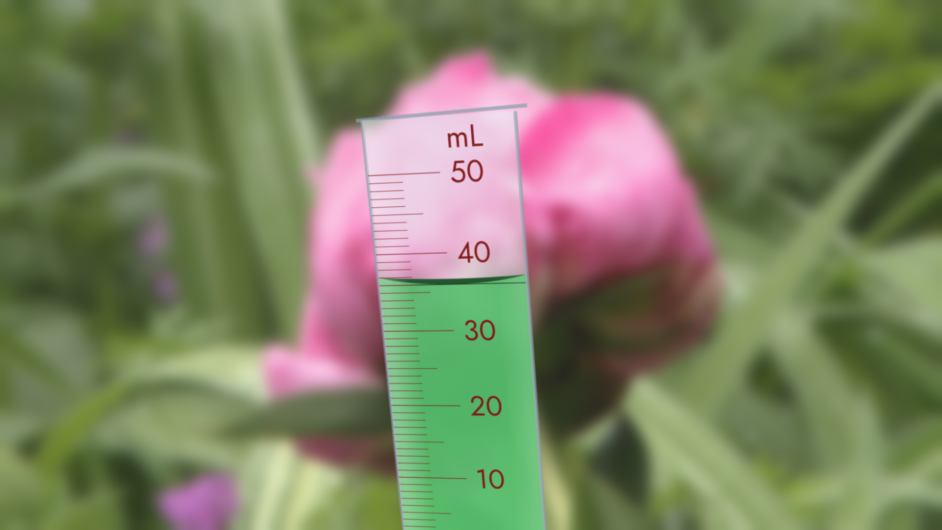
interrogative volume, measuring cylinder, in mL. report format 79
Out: 36
